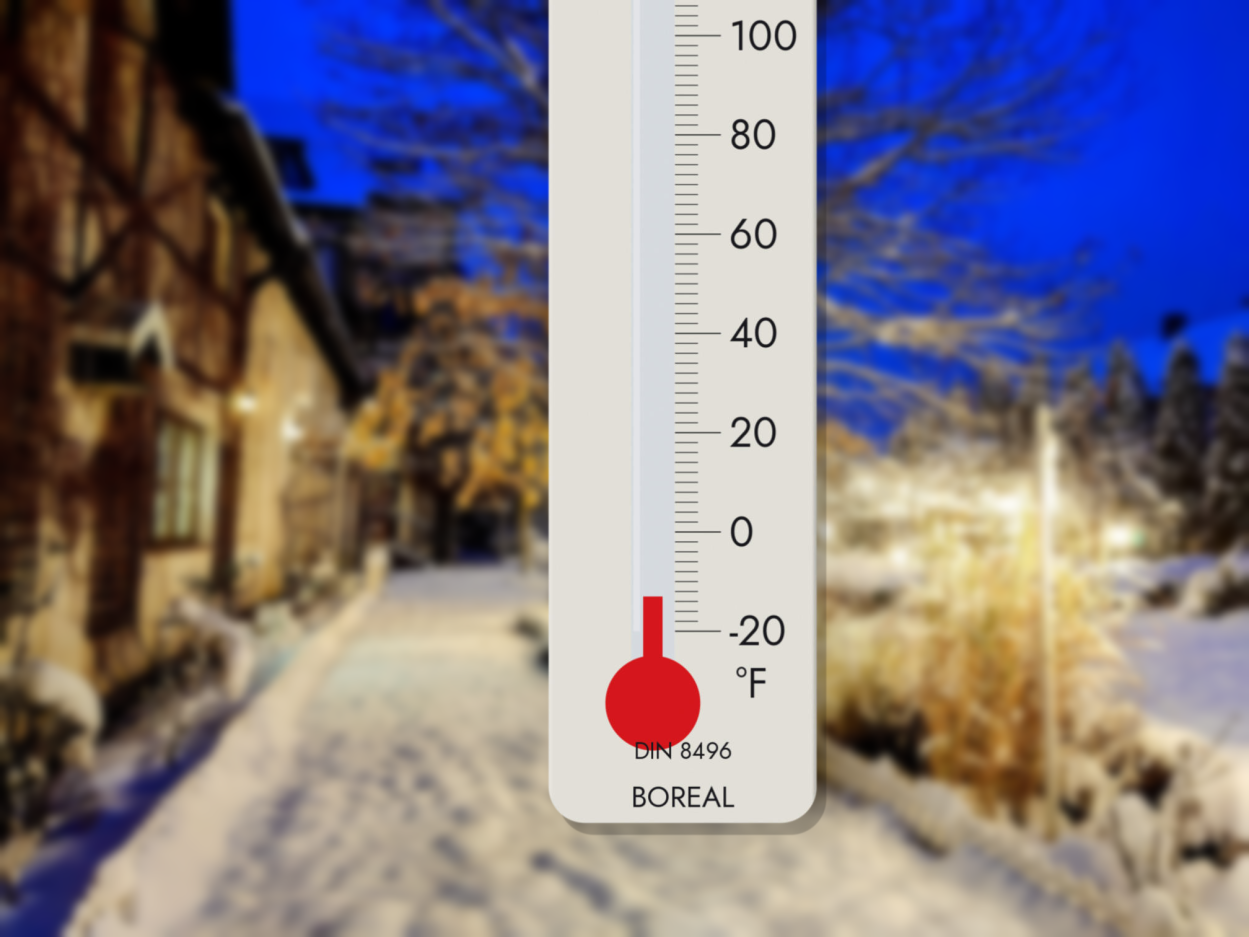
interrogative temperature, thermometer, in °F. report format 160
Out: -13
